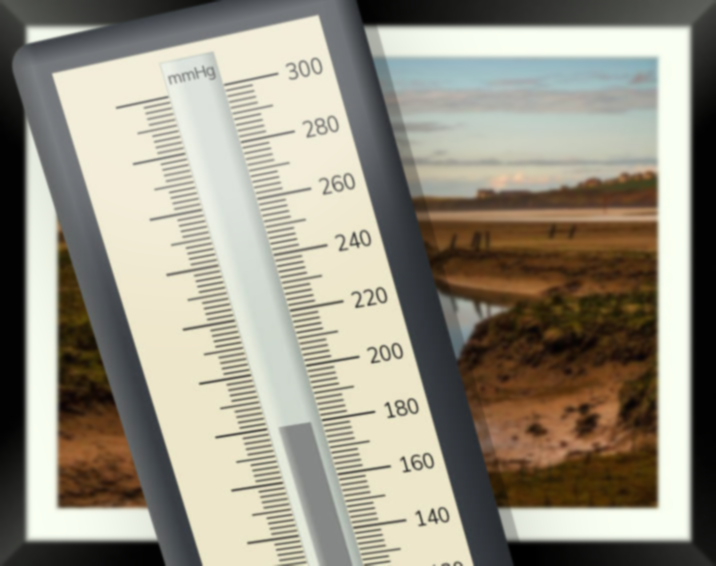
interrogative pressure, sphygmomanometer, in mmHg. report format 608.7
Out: 180
